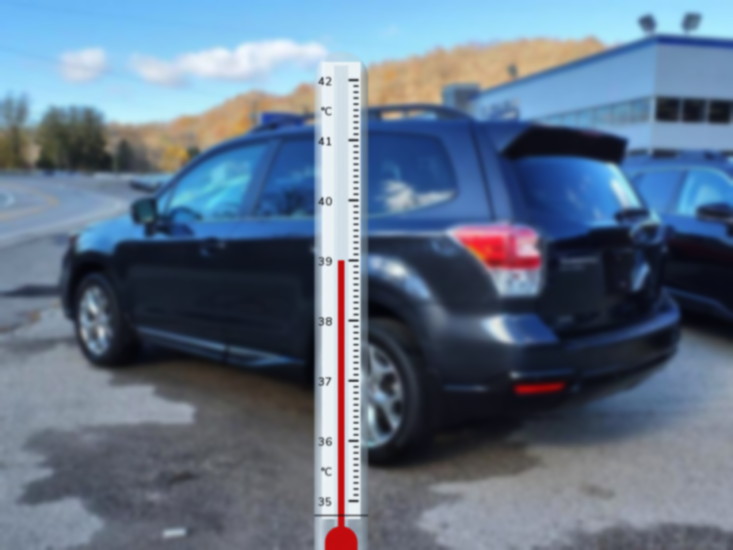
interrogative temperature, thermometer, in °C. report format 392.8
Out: 39
